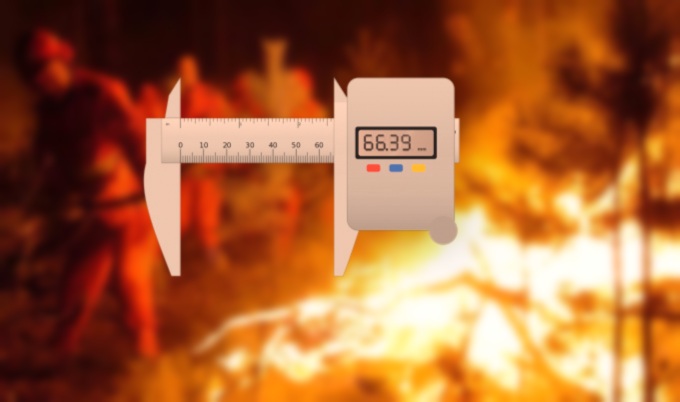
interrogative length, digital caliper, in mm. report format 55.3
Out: 66.39
